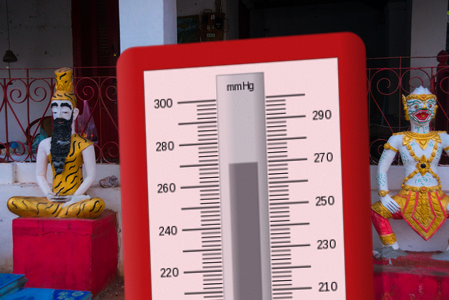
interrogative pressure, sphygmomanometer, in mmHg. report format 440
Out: 270
